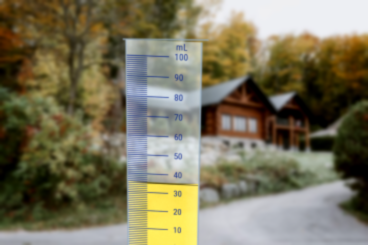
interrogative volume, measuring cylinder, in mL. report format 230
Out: 35
